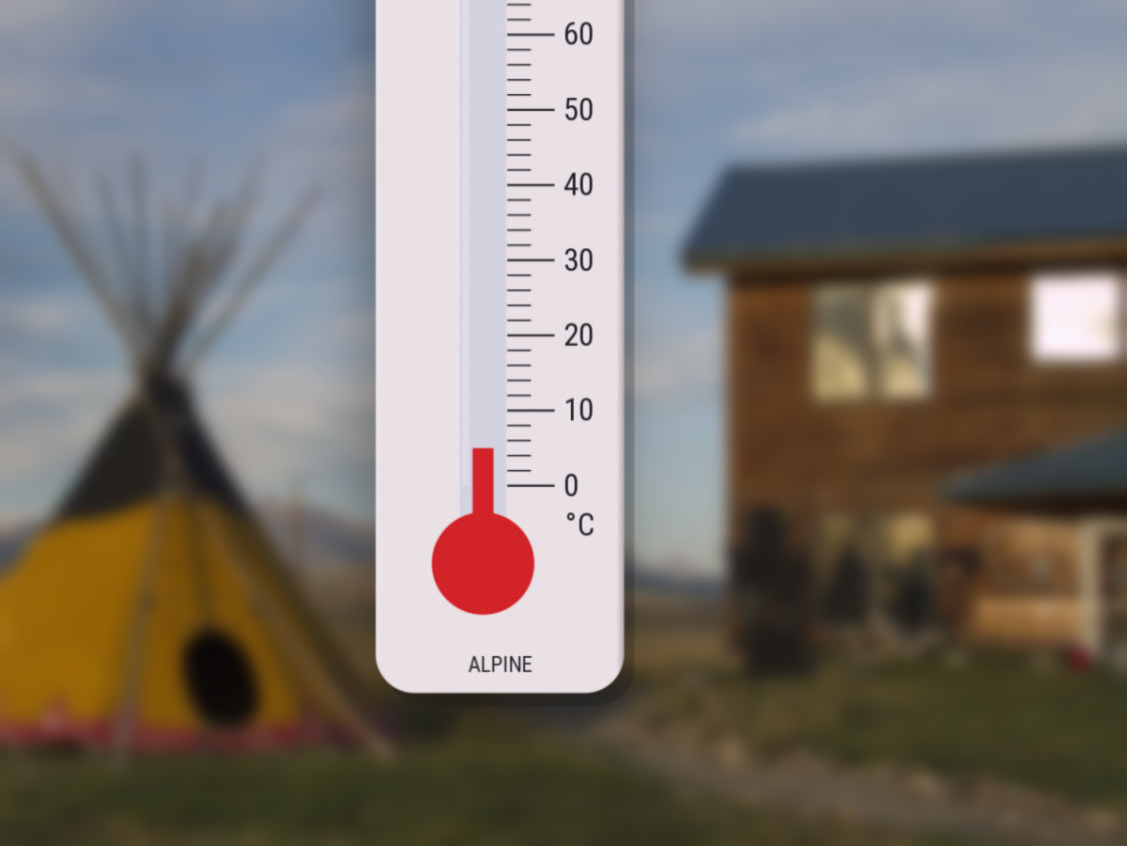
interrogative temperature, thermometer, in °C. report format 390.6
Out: 5
